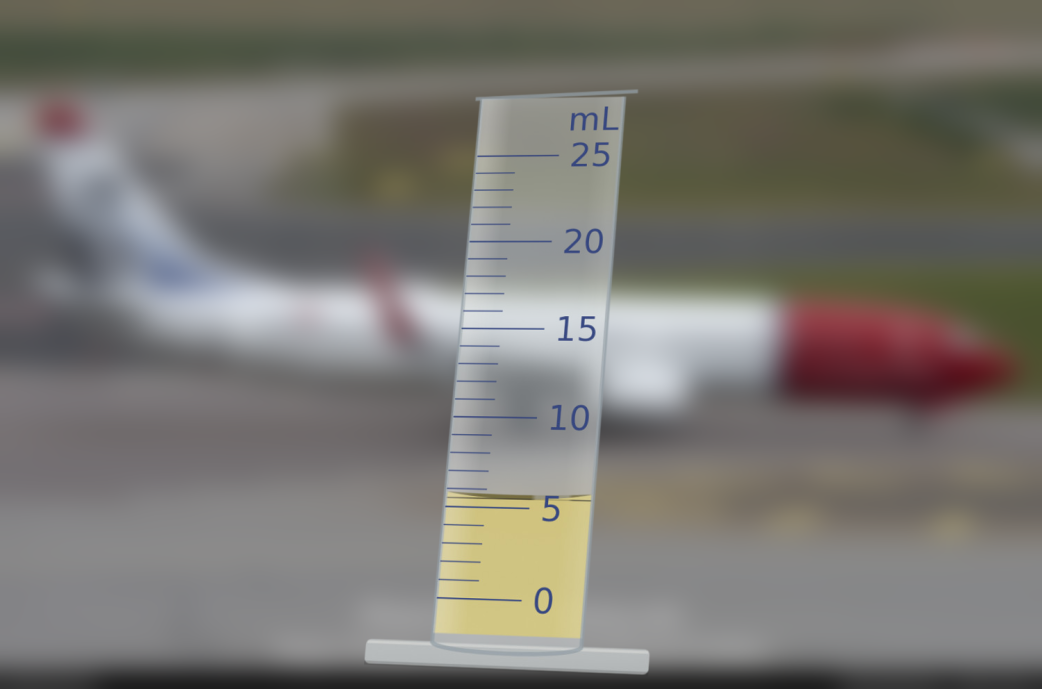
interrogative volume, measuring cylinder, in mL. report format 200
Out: 5.5
